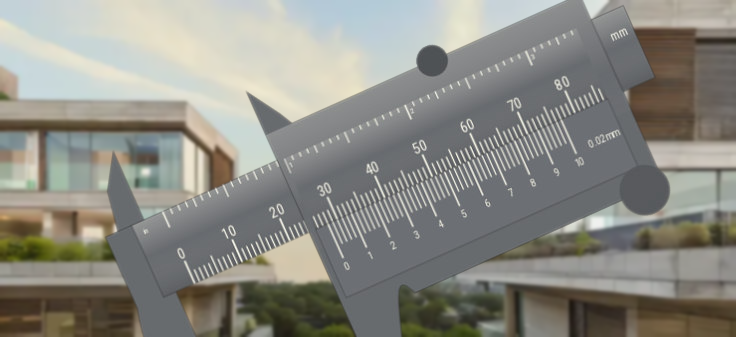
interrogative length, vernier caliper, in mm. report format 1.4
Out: 28.0
